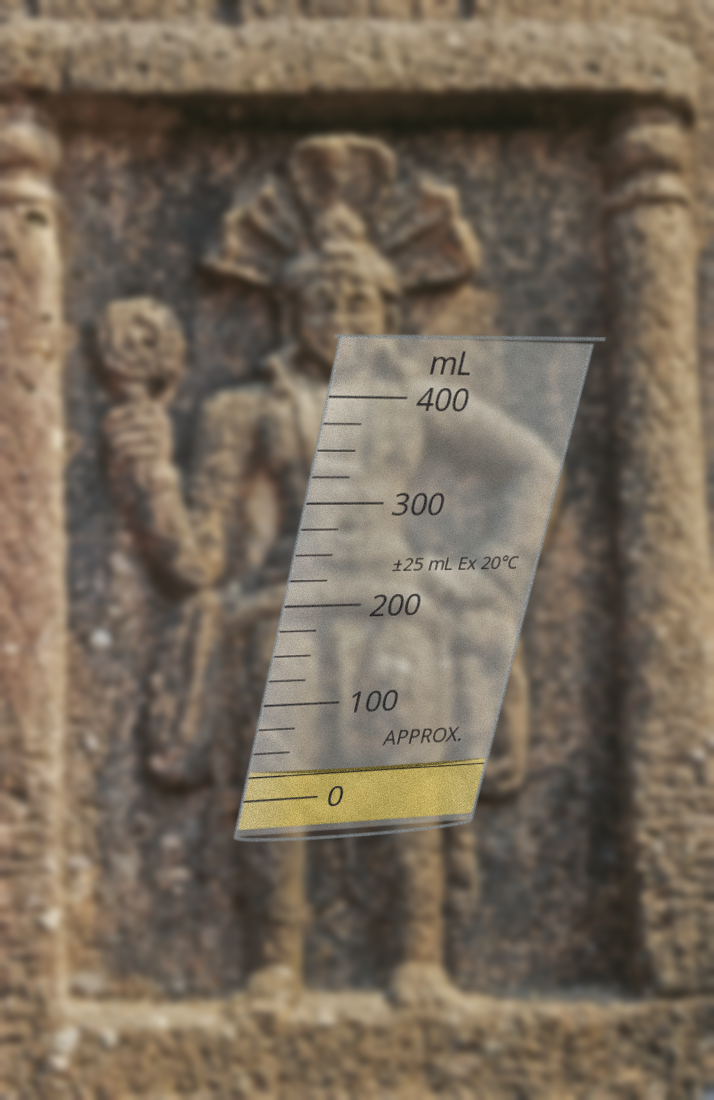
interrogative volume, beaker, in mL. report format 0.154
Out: 25
